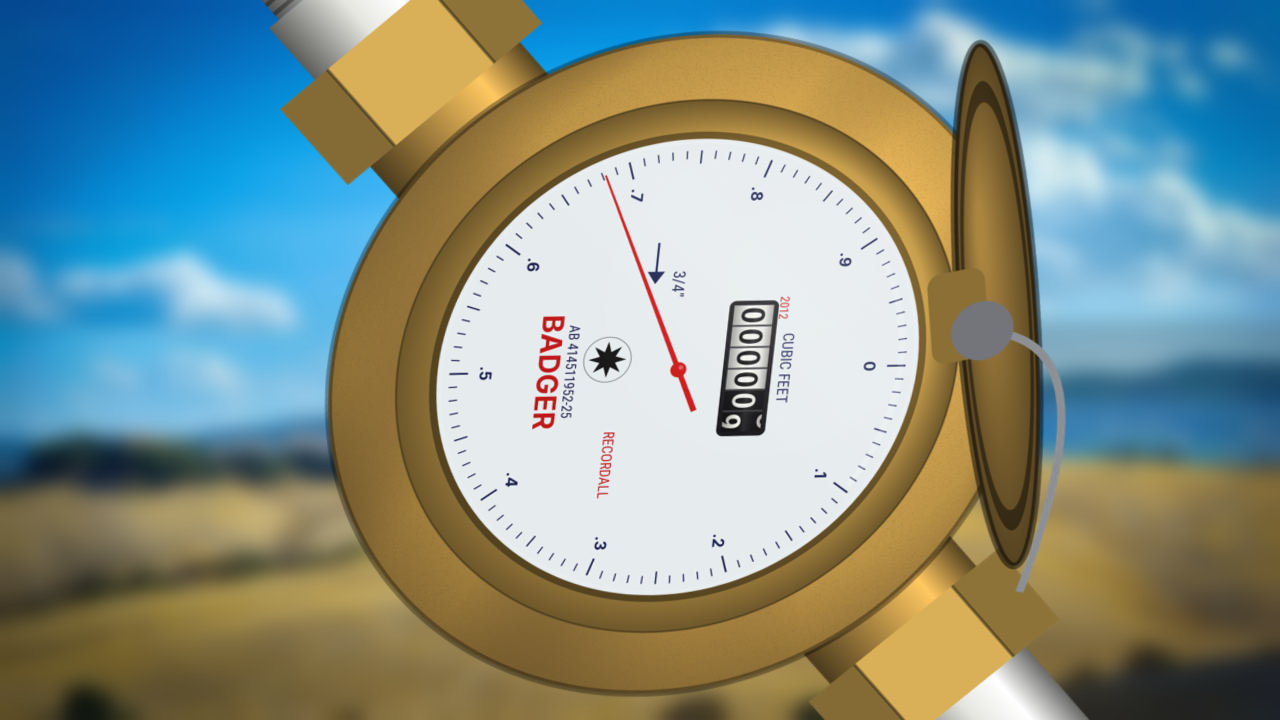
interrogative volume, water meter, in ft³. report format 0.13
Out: 8.68
